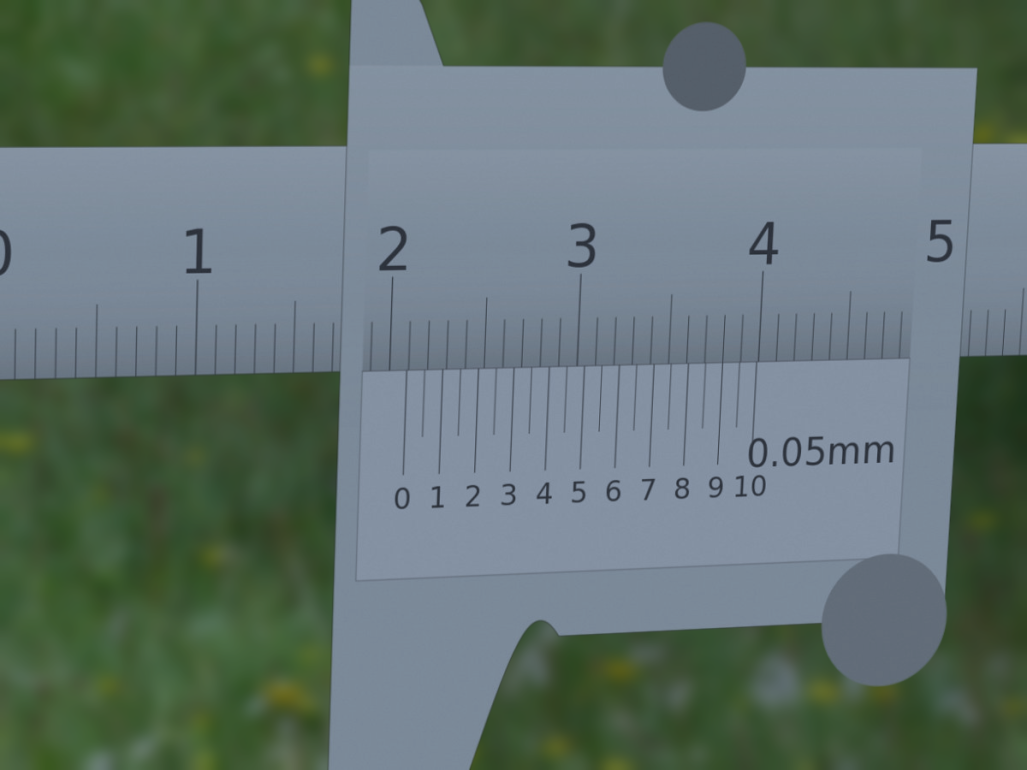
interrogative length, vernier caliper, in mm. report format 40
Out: 20.9
